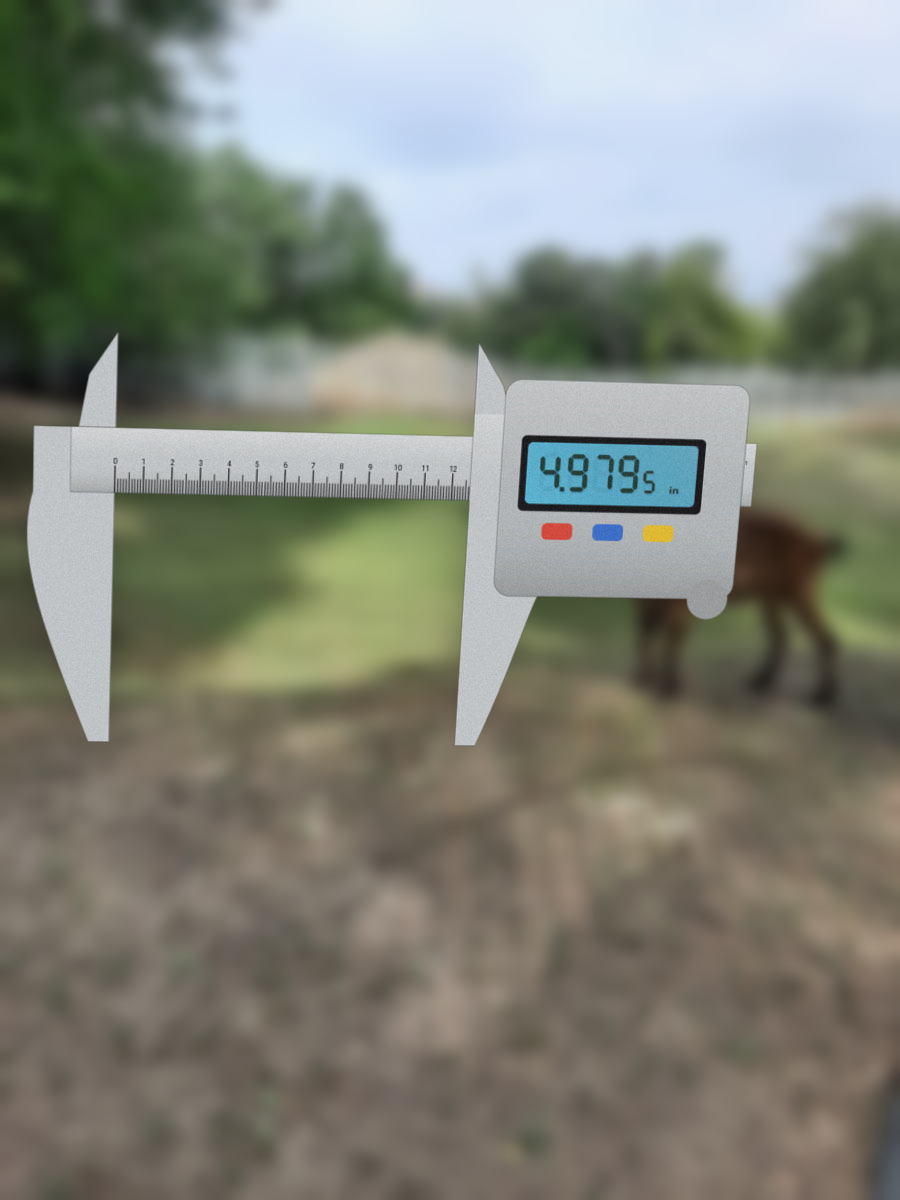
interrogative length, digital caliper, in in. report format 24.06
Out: 4.9795
